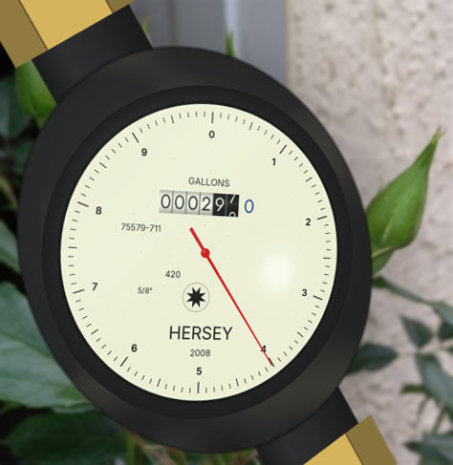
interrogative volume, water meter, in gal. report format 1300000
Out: 2974.0
